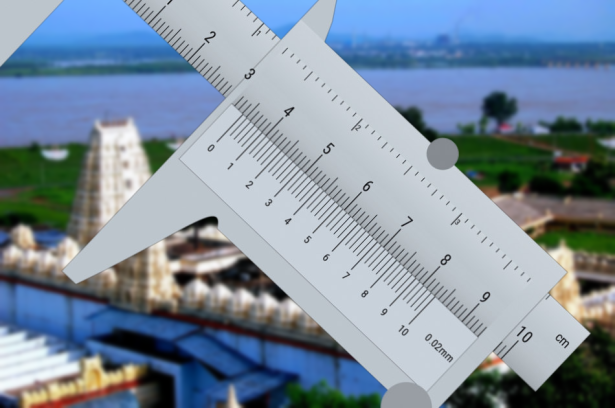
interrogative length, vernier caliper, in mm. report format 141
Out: 34.2
